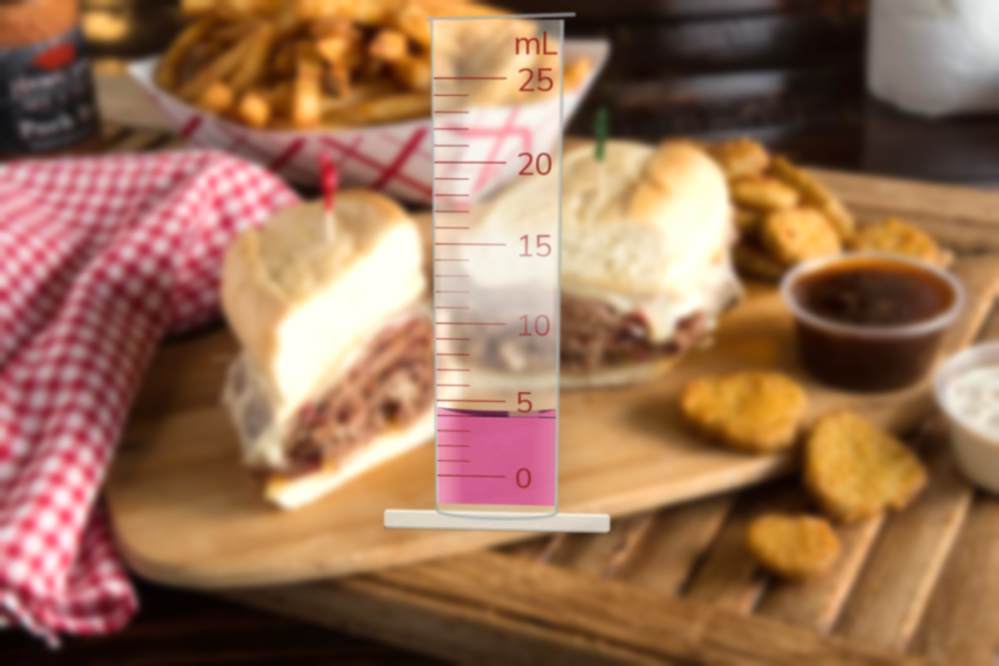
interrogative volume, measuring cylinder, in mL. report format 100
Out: 4
